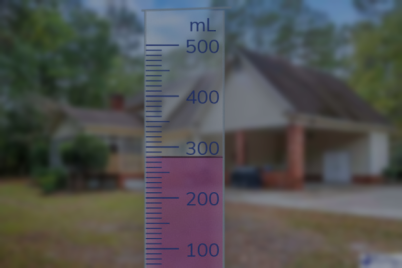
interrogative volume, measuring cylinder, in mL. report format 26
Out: 280
